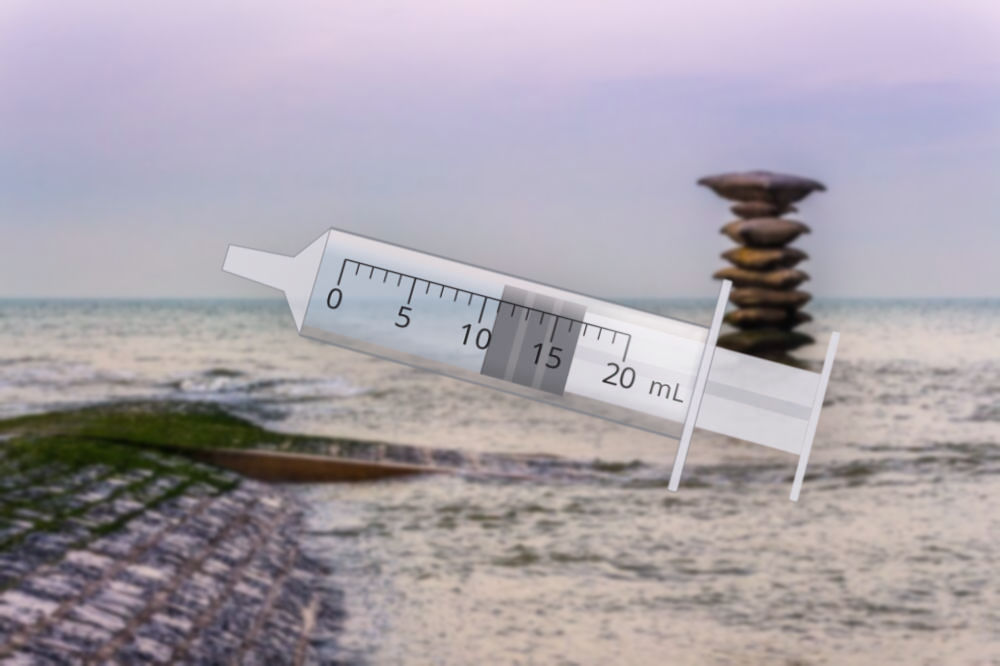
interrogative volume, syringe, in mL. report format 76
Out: 11
